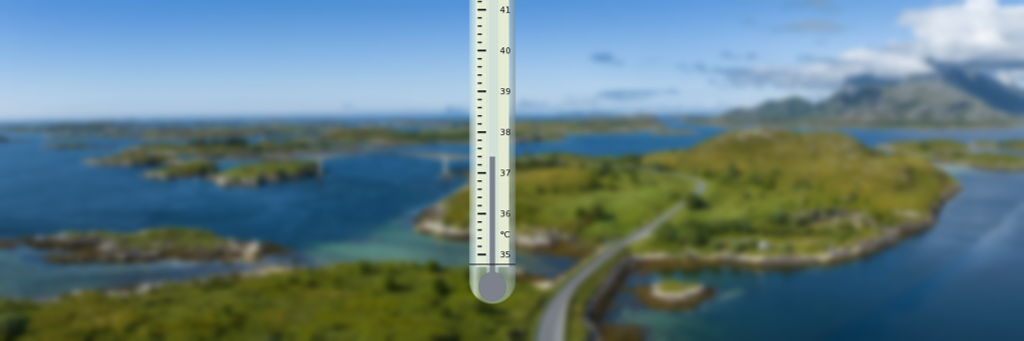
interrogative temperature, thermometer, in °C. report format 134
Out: 37.4
